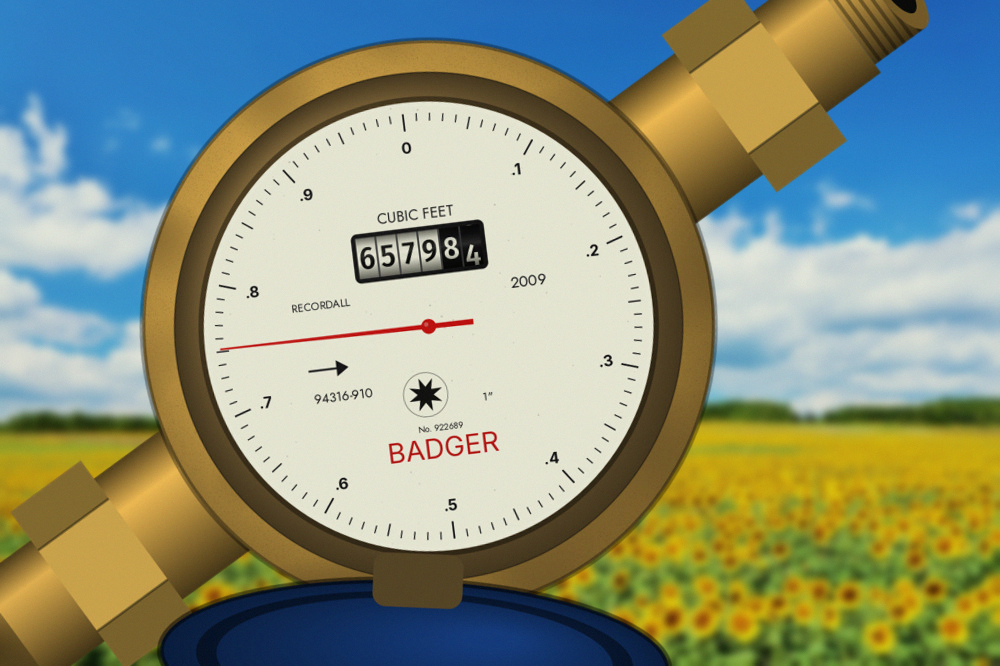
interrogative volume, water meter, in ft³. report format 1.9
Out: 657983.75
